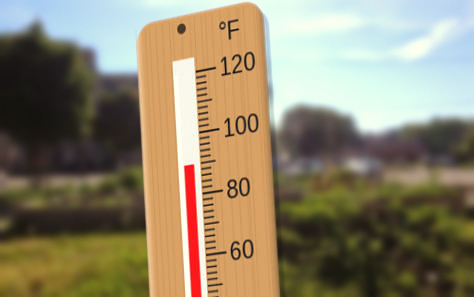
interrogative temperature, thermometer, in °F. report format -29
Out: 90
